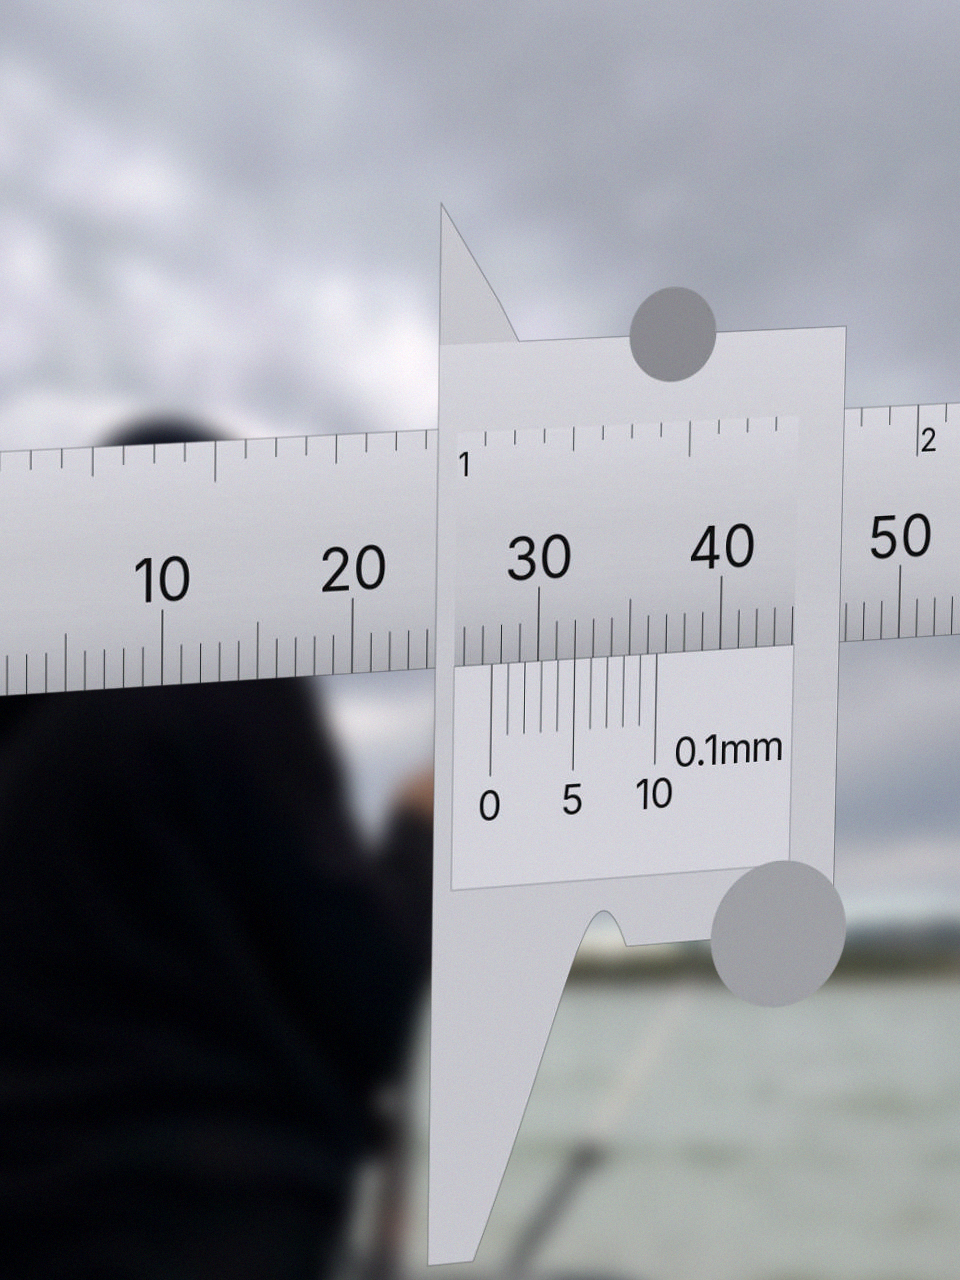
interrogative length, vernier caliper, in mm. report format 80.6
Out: 27.5
